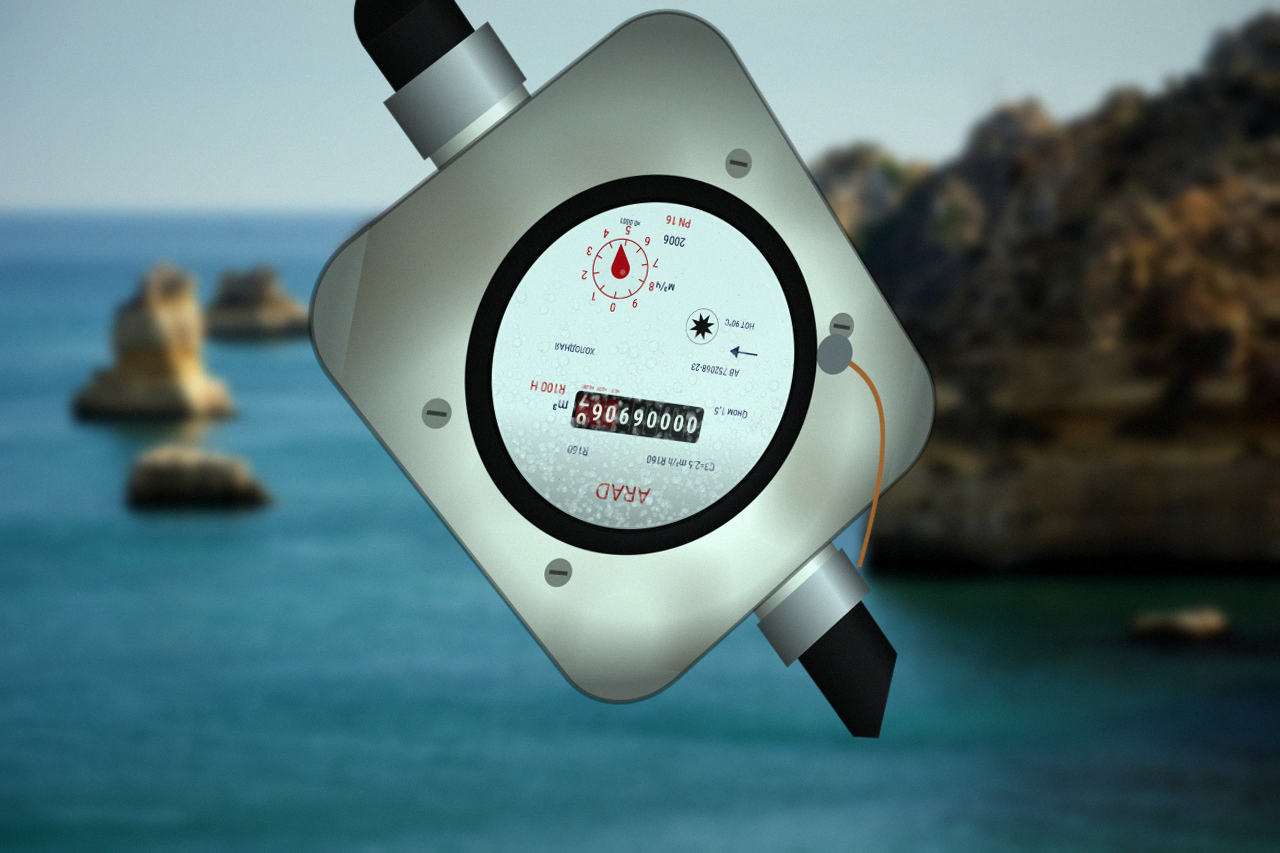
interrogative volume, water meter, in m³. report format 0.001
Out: 69.0664
